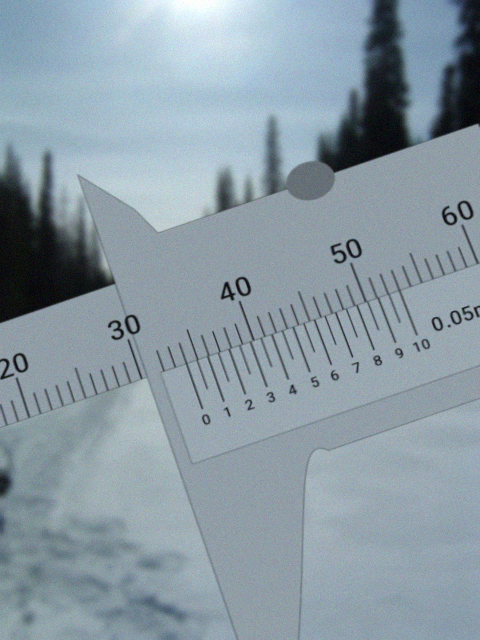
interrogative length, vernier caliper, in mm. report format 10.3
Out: 34.0
